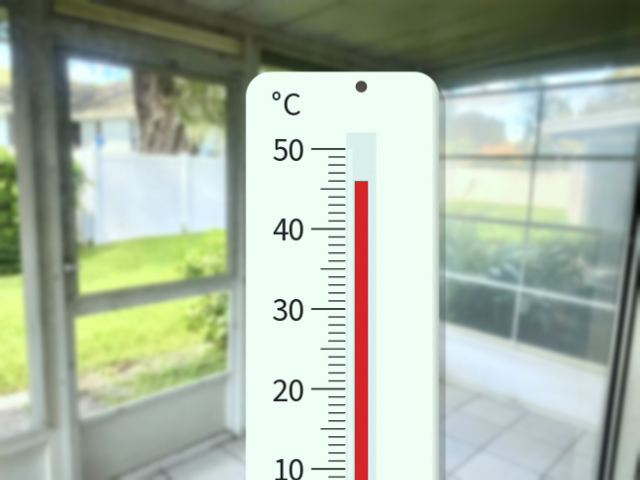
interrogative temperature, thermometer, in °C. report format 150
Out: 46
